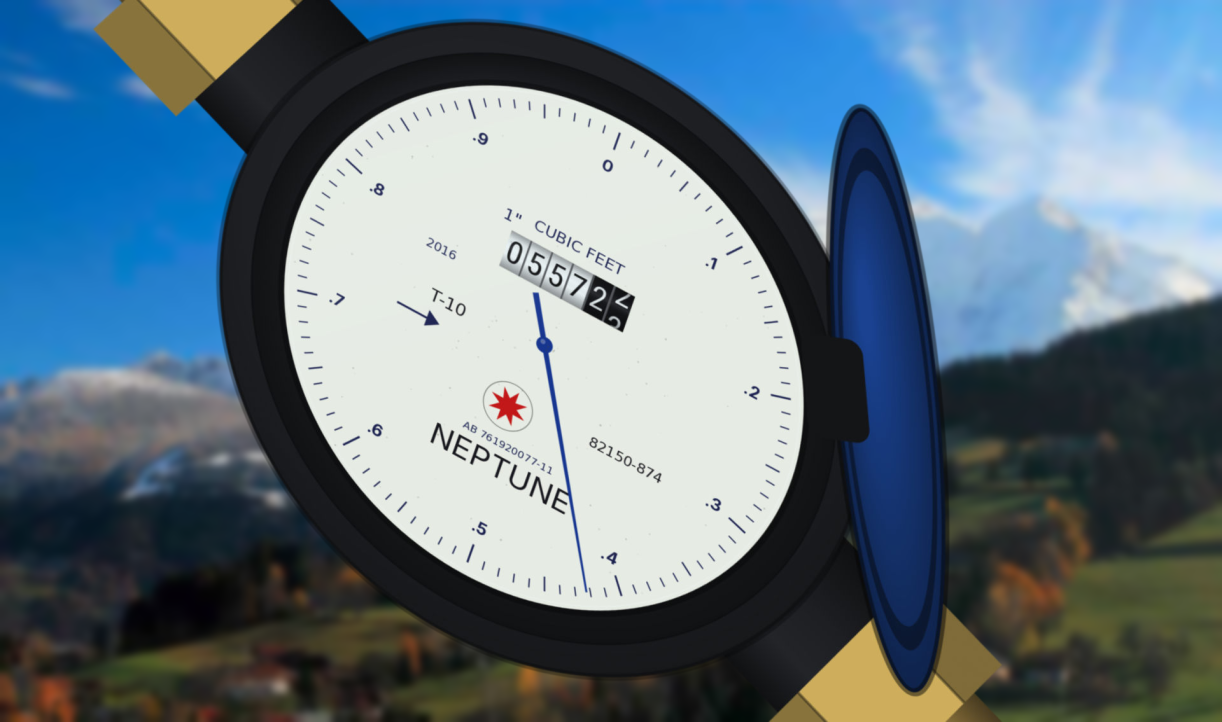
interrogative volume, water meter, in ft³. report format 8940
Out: 55722.42
